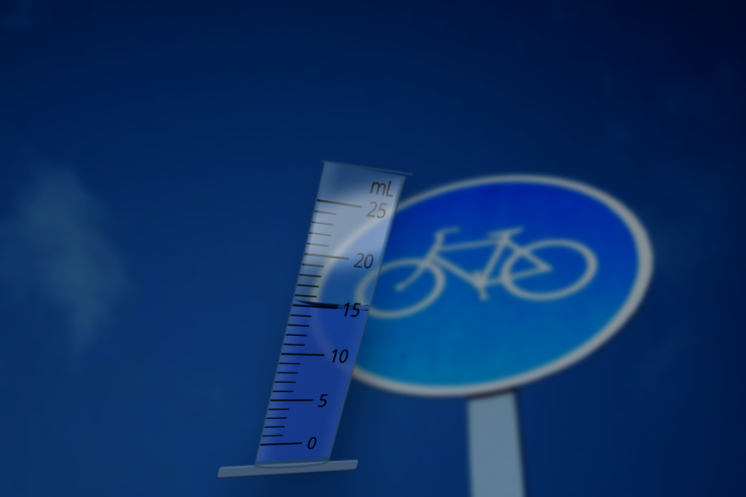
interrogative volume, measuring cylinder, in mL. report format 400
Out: 15
